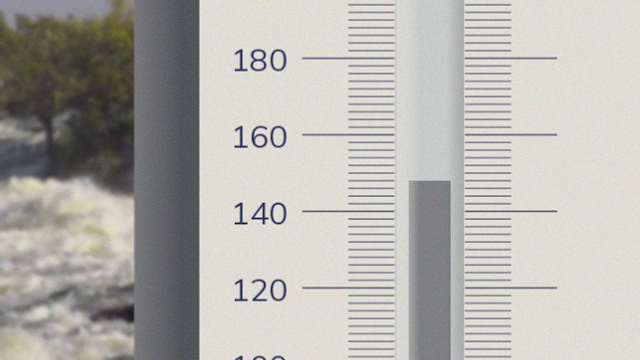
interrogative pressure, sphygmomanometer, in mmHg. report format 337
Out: 148
